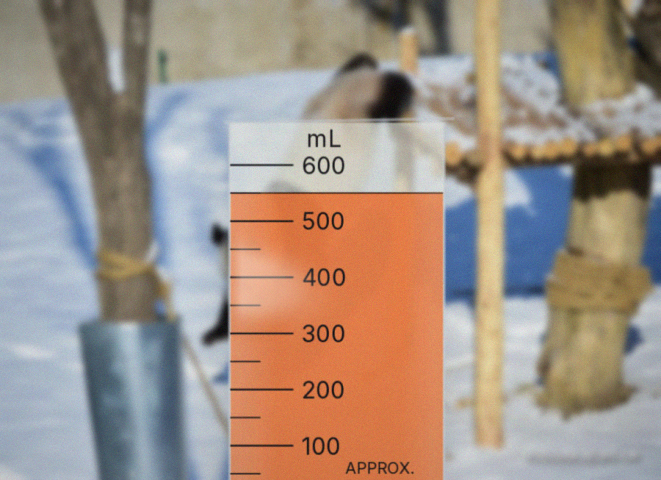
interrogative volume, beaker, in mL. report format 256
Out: 550
